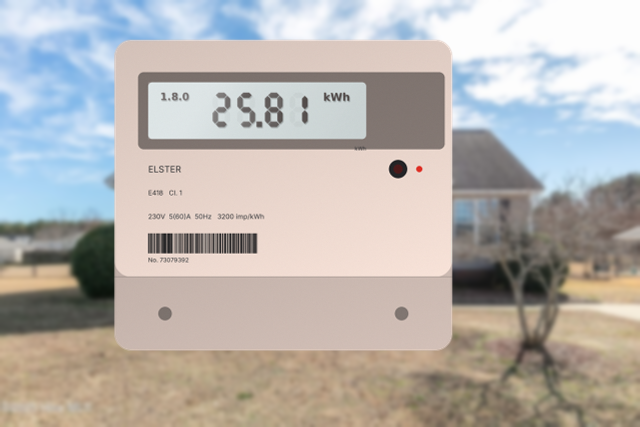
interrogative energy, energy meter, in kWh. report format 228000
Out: 25.81
